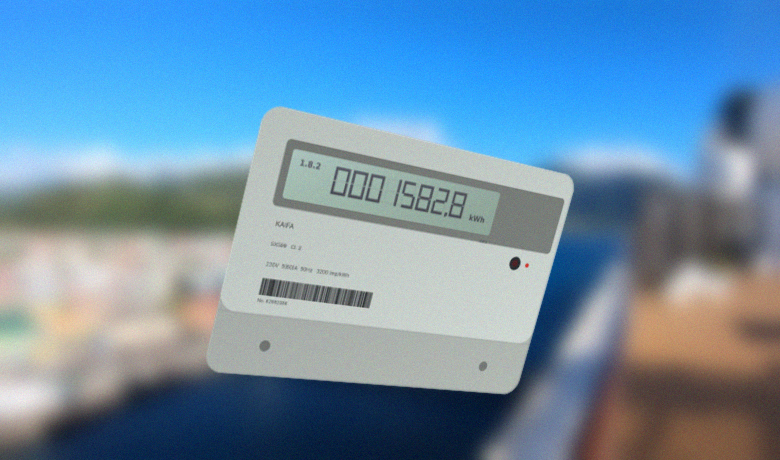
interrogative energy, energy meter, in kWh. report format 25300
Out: 1582.8
